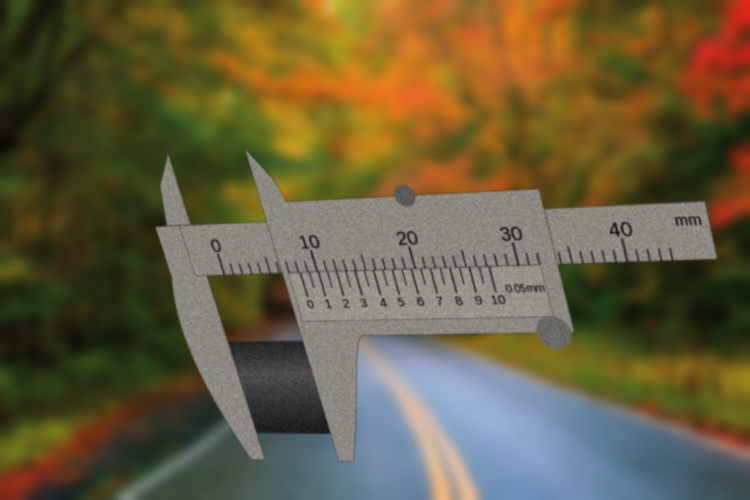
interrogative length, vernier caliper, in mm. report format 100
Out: 8.2
